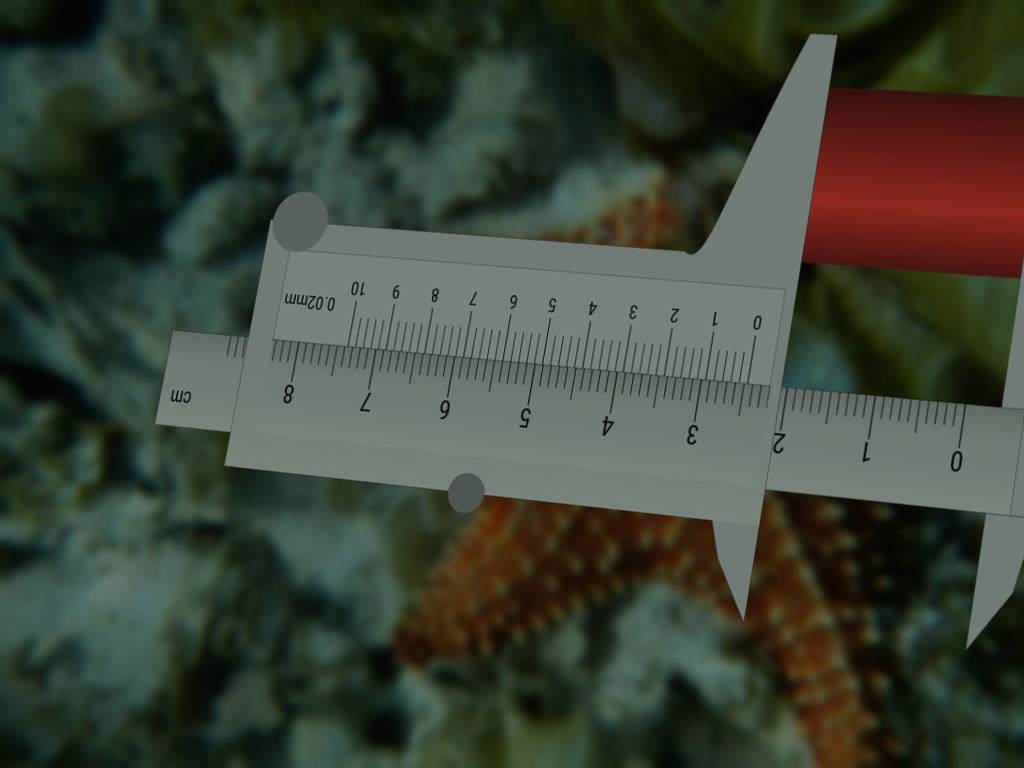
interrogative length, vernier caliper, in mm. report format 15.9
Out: 24.6
